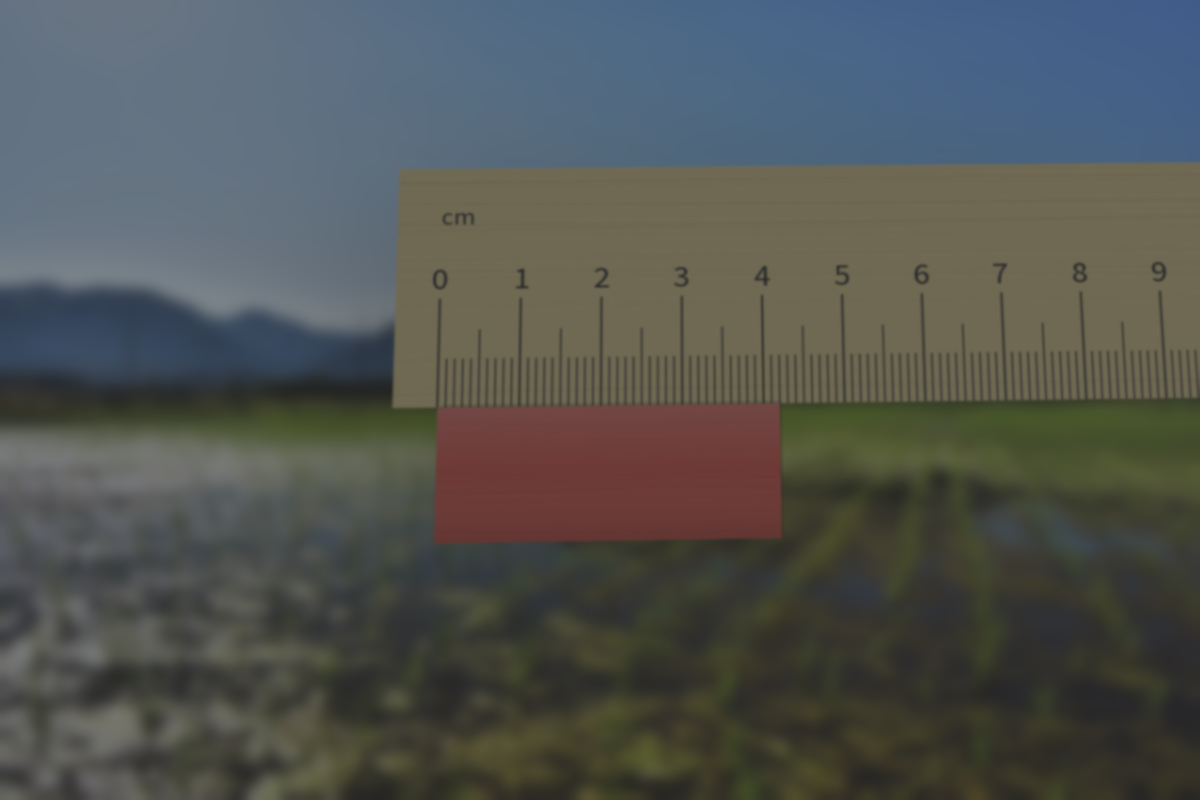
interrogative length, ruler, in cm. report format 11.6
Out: 4.2
